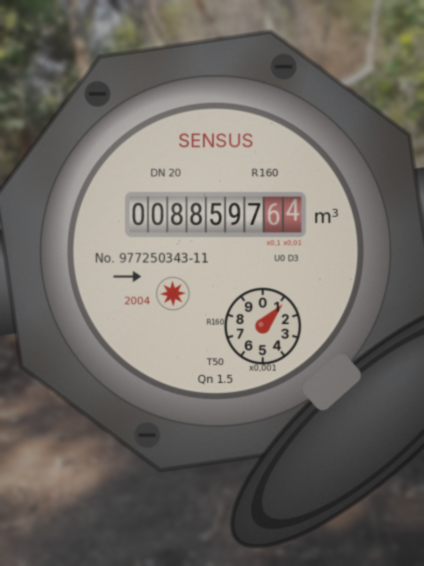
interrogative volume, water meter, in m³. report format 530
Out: 88597.641
